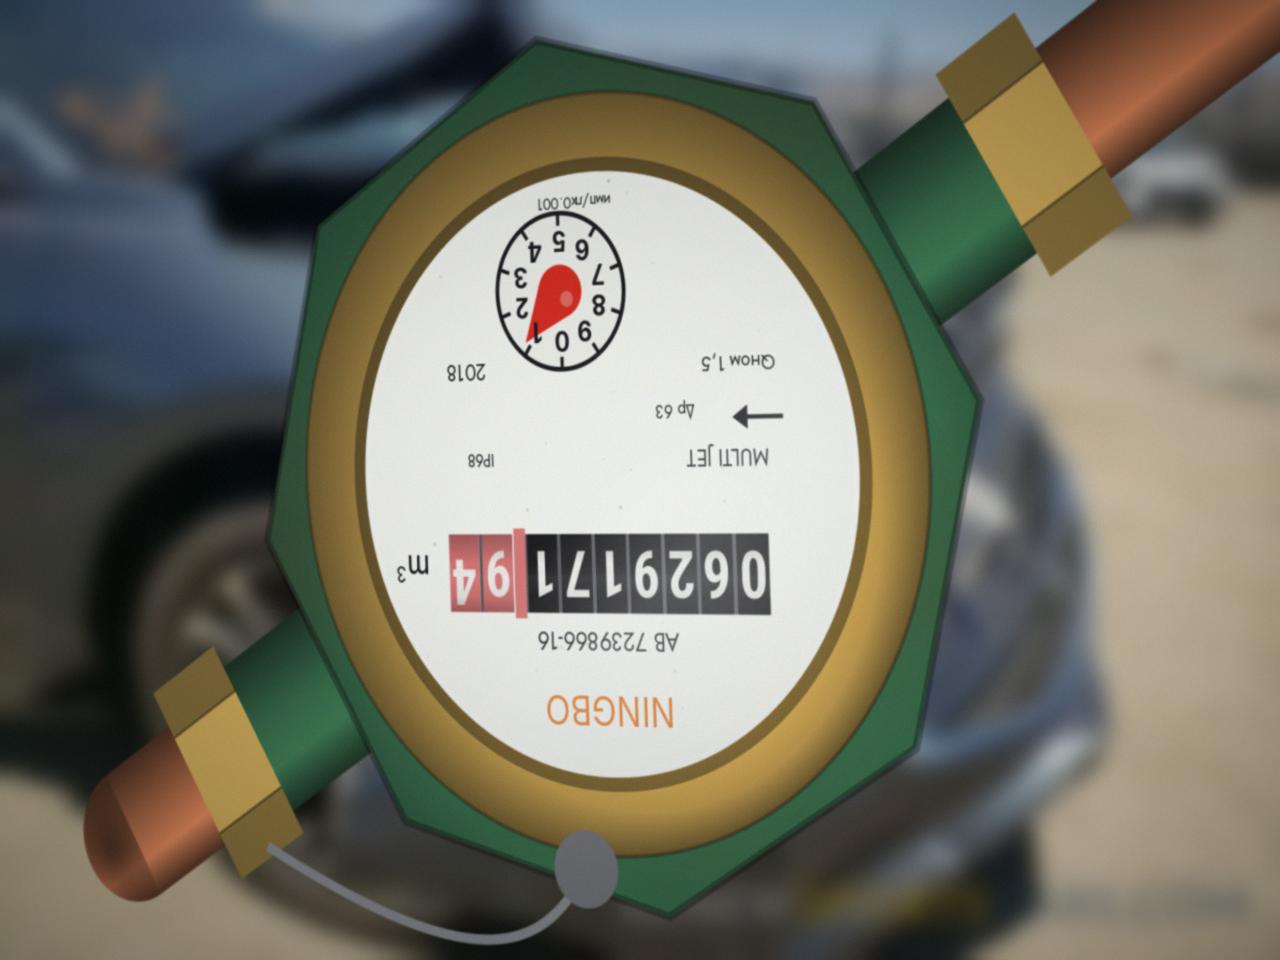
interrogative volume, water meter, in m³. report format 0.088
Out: 629171.941
